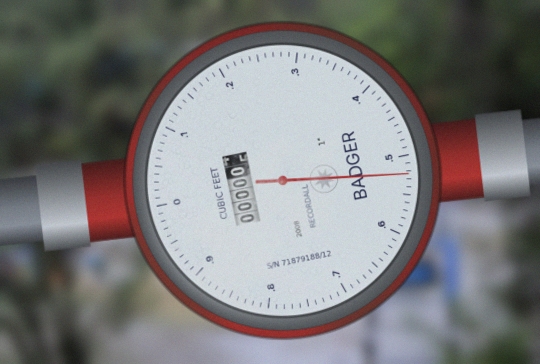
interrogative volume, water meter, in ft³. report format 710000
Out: 4.52
